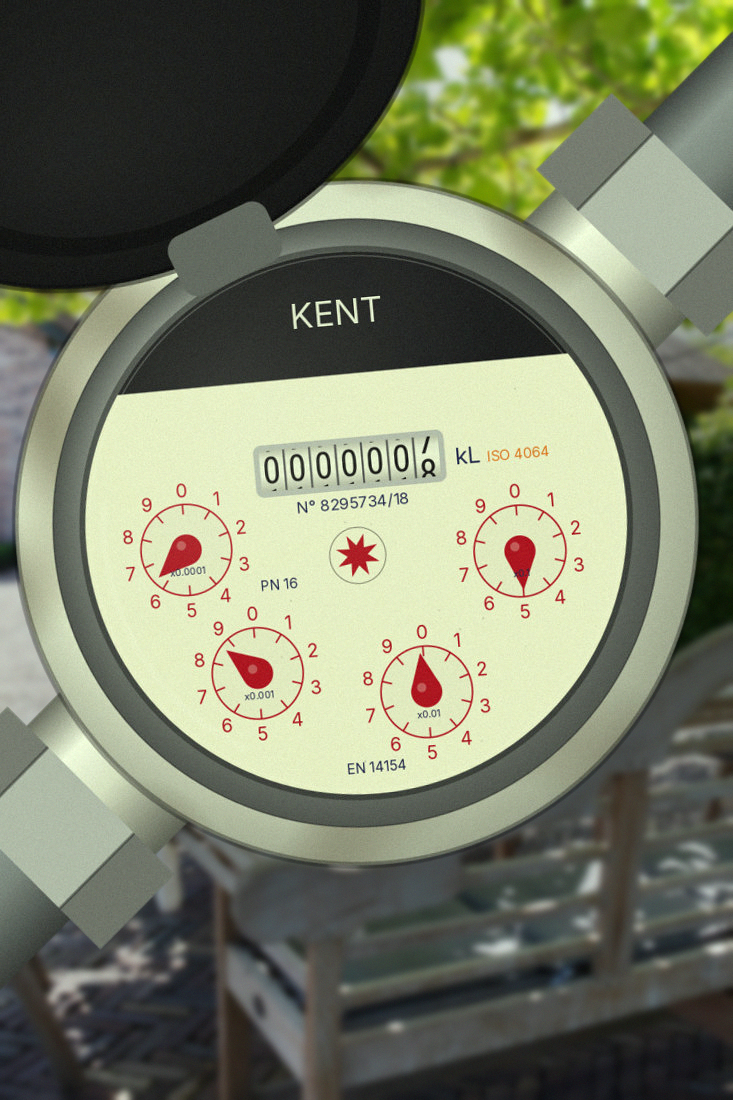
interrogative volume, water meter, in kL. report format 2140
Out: 7.4986
